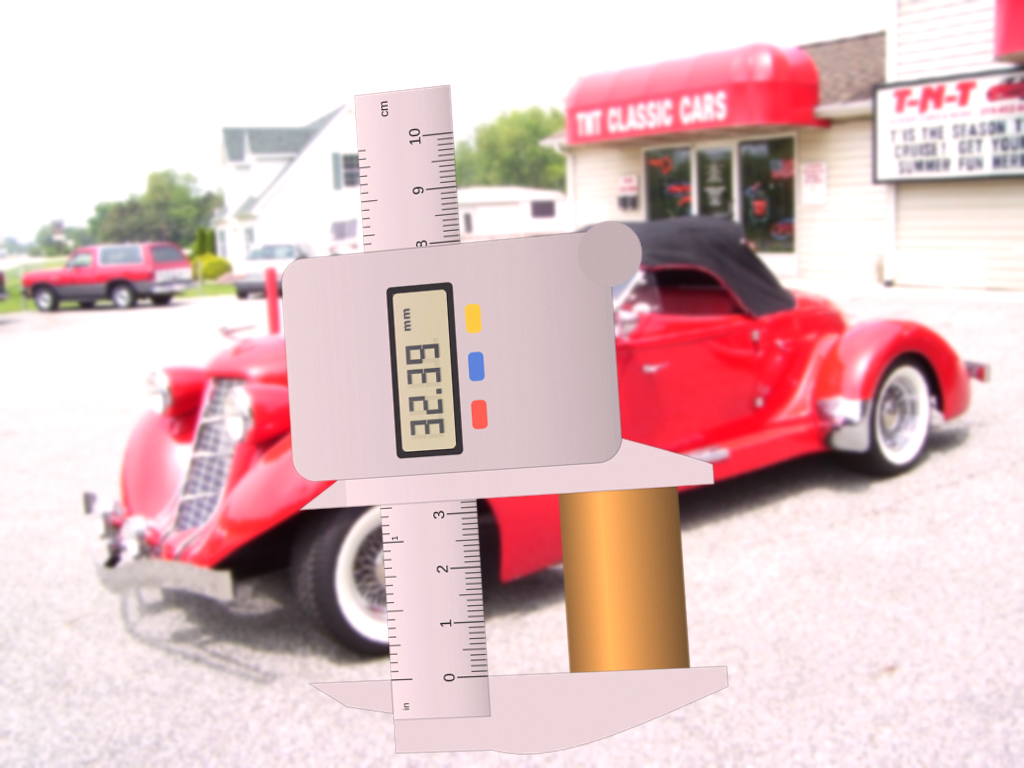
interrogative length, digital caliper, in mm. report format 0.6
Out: 32.39
